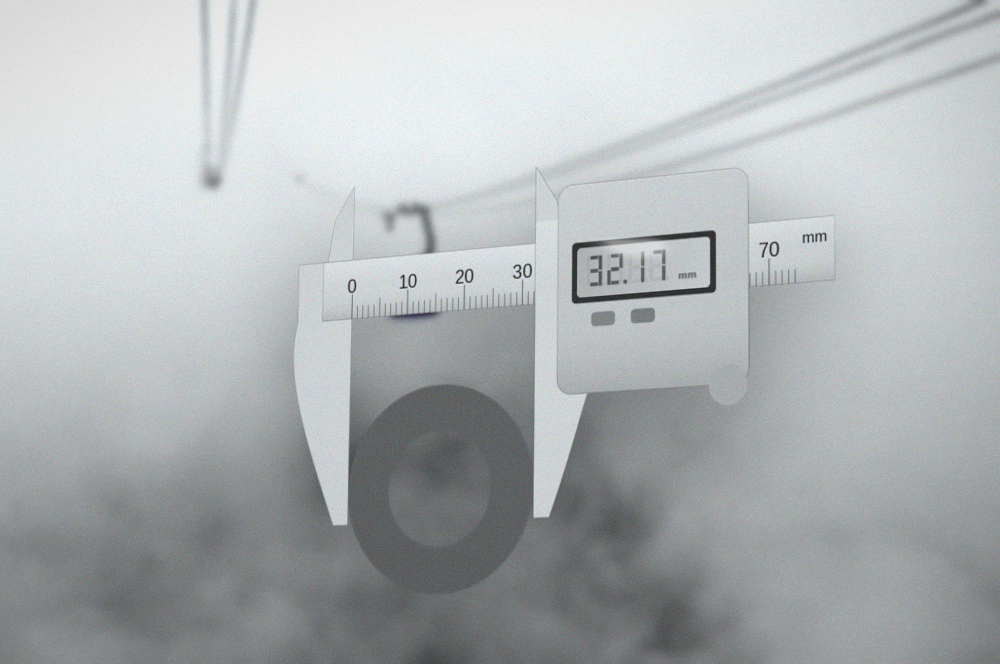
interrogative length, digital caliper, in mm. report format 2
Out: 32.17
